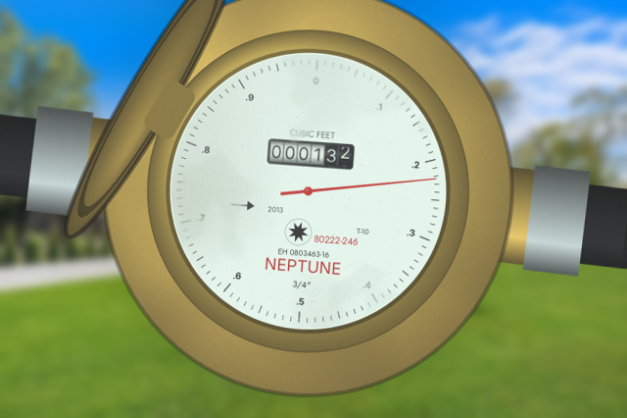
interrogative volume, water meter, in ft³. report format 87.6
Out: 132.22
